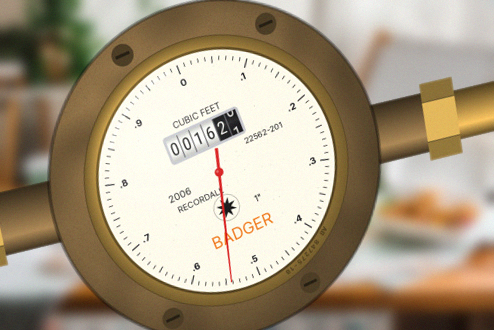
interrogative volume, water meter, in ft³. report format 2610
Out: 1620.54
